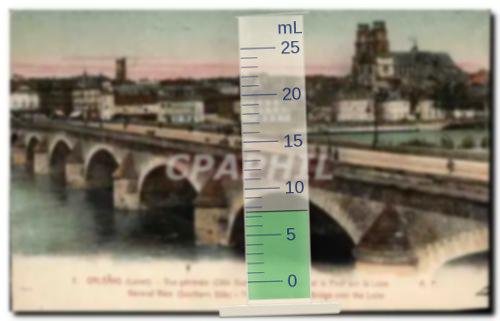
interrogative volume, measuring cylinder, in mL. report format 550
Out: 7.5
